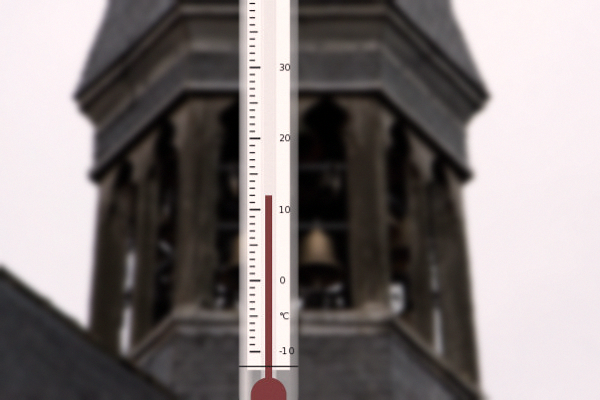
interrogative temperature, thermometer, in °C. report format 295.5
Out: 12
